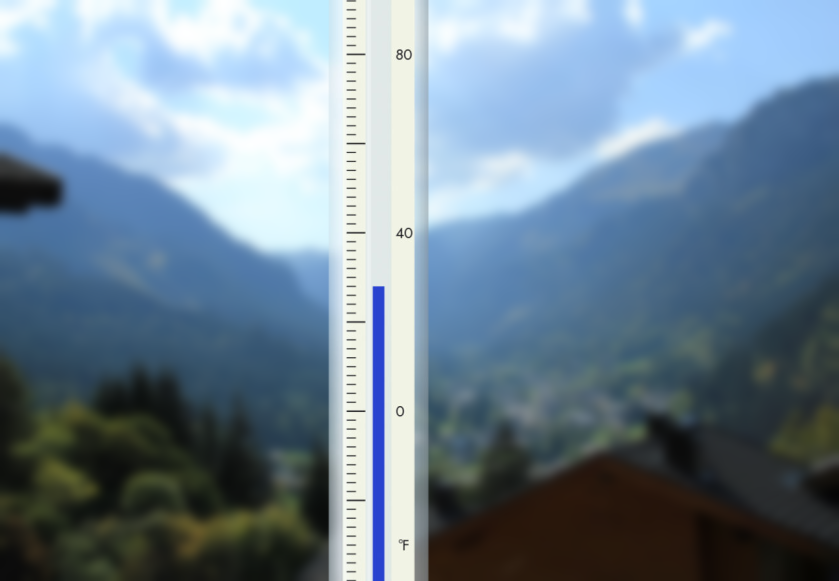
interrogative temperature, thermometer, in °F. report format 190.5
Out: 28
